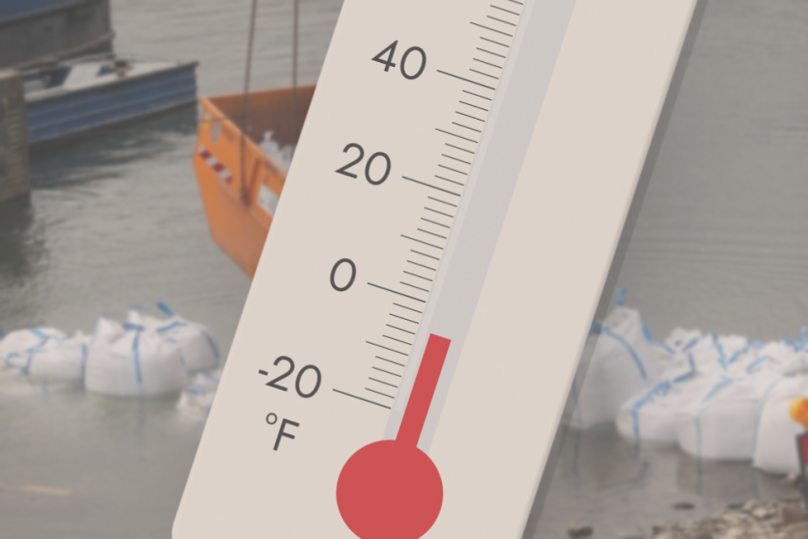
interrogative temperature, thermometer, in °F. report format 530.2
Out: -5
